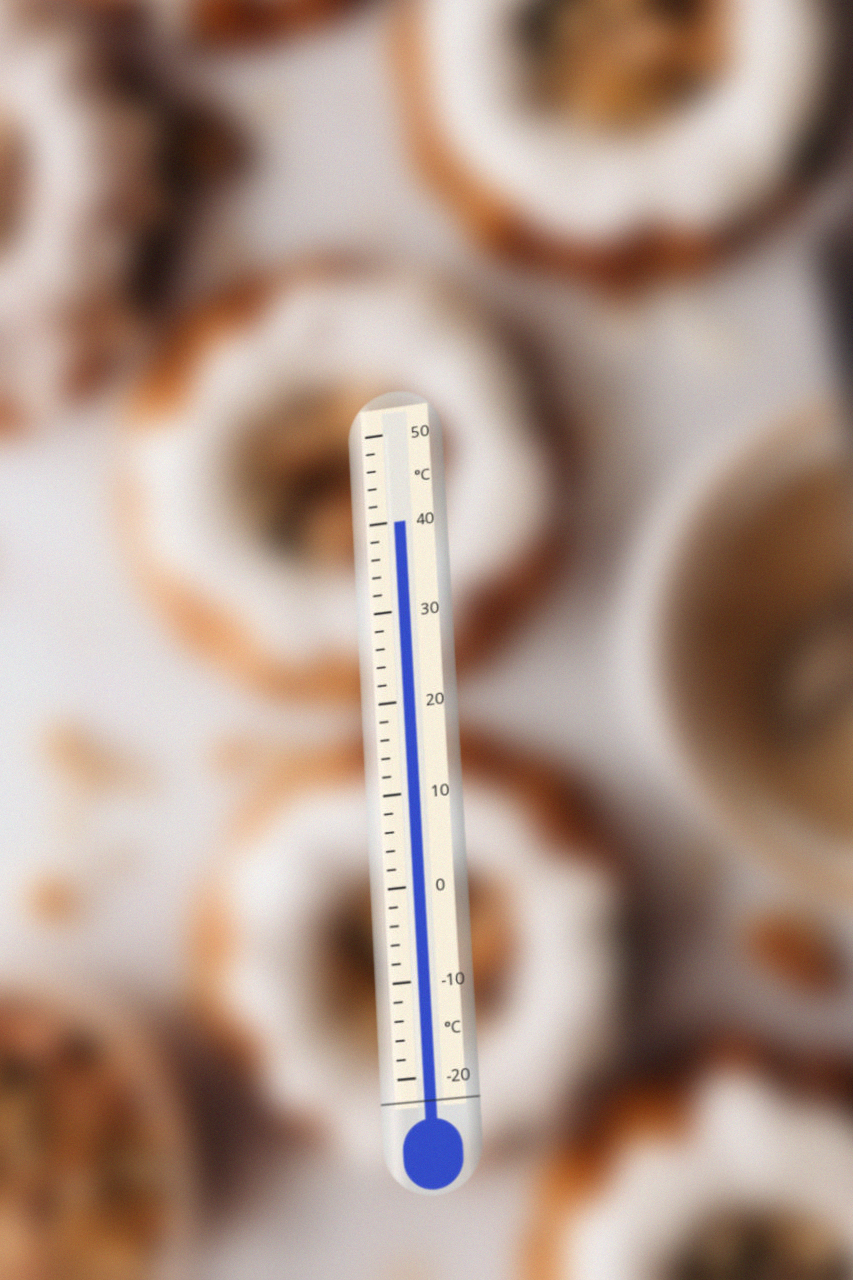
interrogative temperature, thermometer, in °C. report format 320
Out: 40
